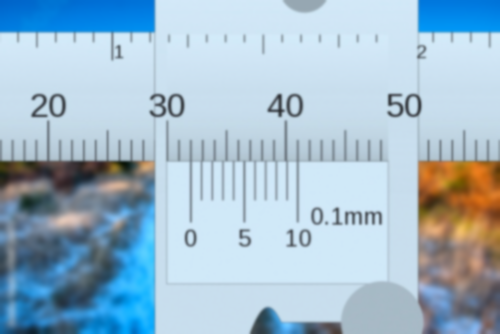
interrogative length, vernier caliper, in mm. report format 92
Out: 32.0
